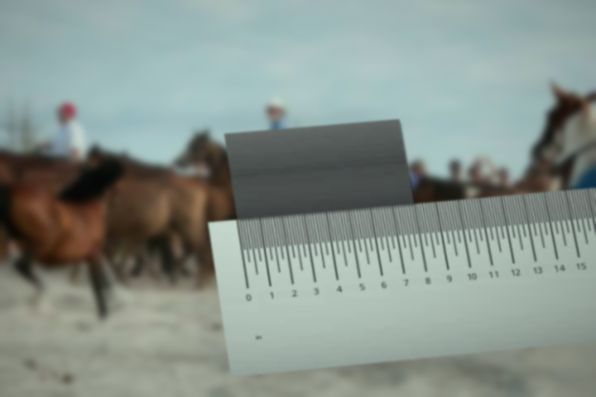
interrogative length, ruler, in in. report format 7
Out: 8
